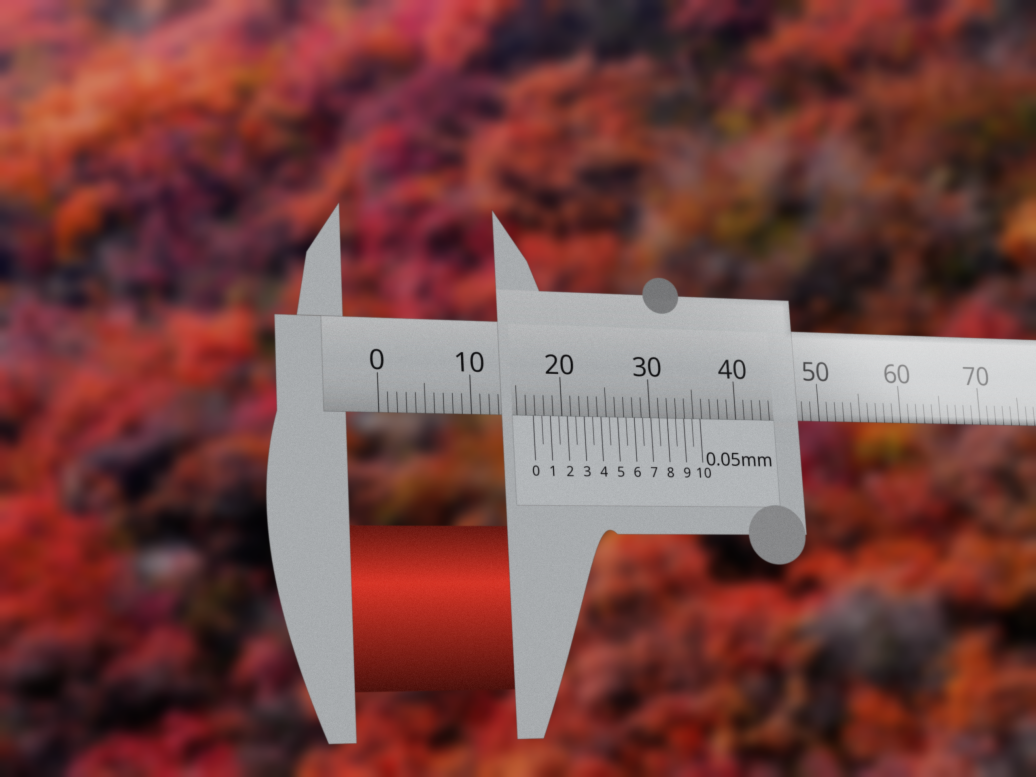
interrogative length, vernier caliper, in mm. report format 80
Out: 16.8
